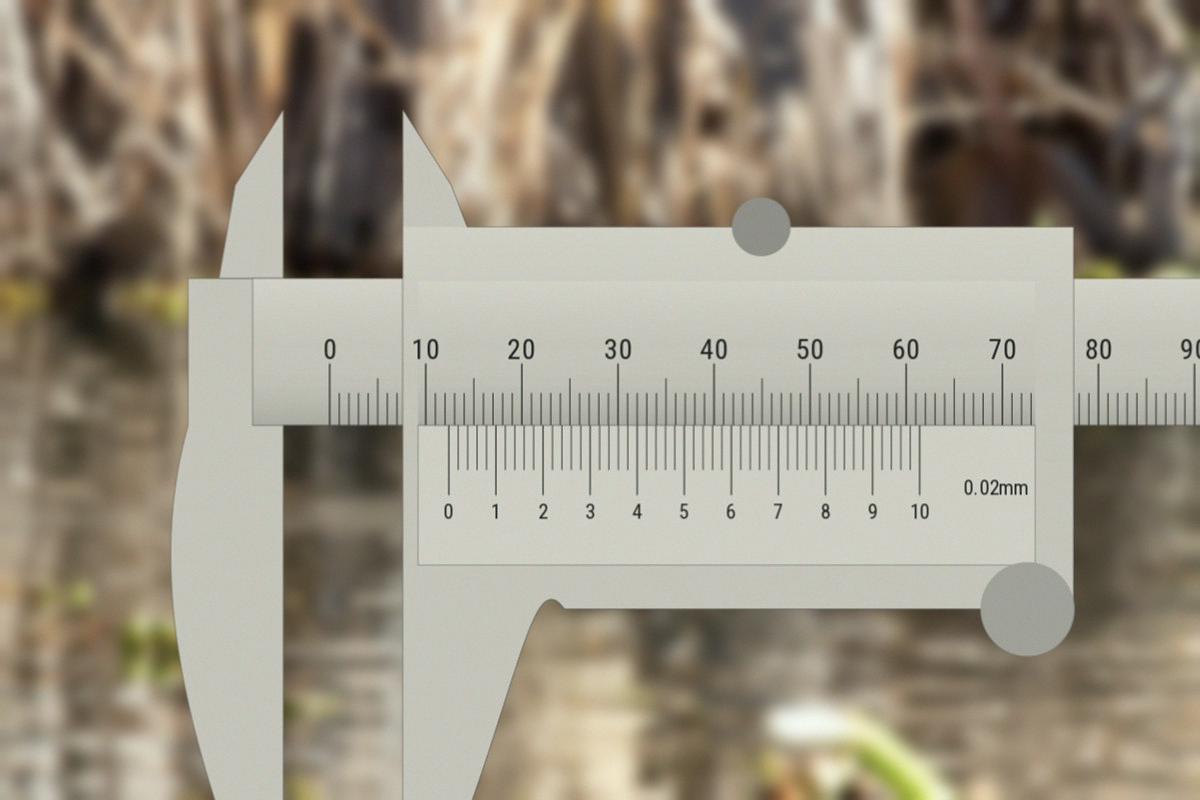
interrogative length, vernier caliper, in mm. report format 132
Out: 12.4
